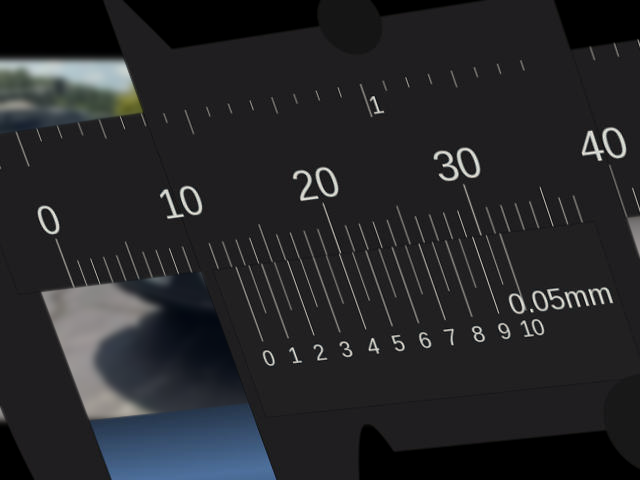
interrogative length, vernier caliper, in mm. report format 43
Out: 12.3
